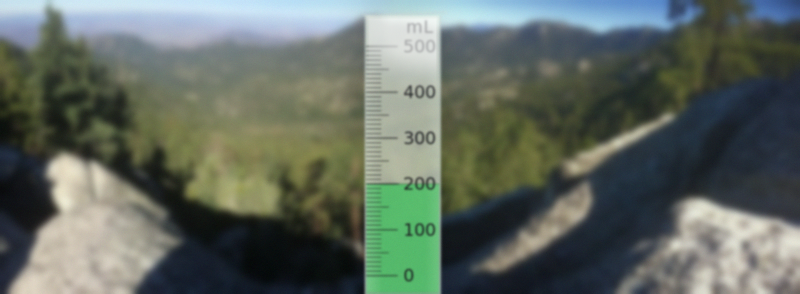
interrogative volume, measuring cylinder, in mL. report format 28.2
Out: 200
